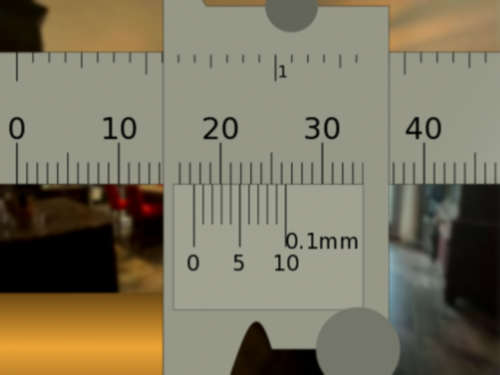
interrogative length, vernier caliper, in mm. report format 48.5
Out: 17.4
